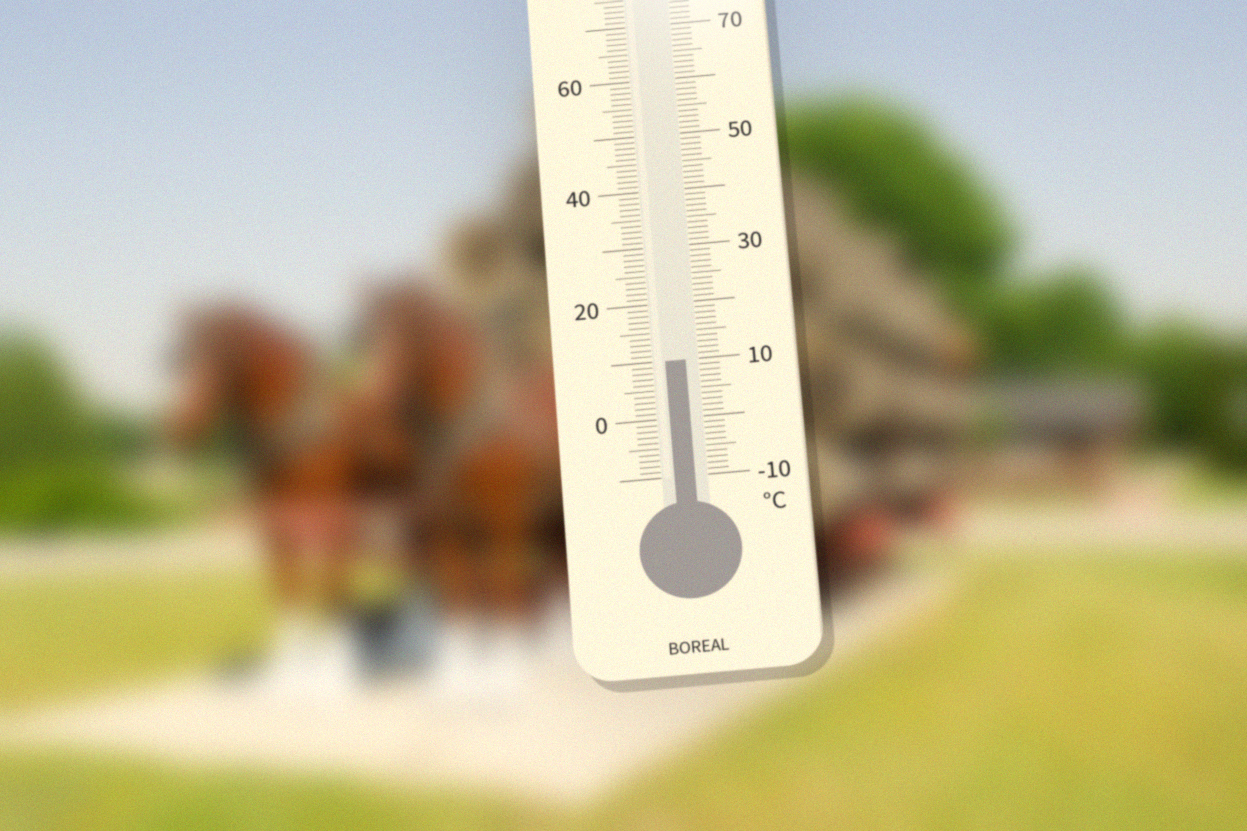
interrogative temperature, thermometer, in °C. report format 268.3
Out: 10
